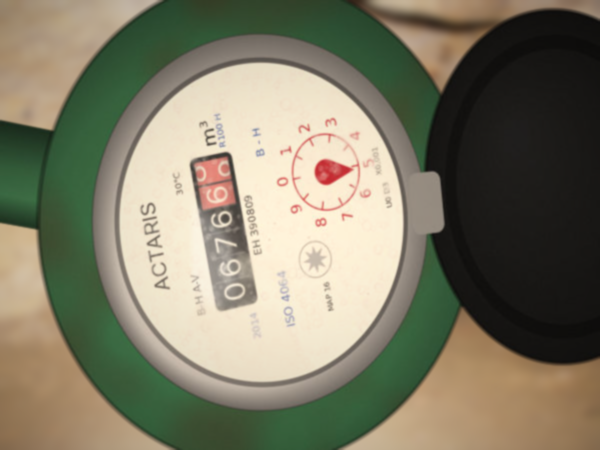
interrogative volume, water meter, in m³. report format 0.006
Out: 676.685
